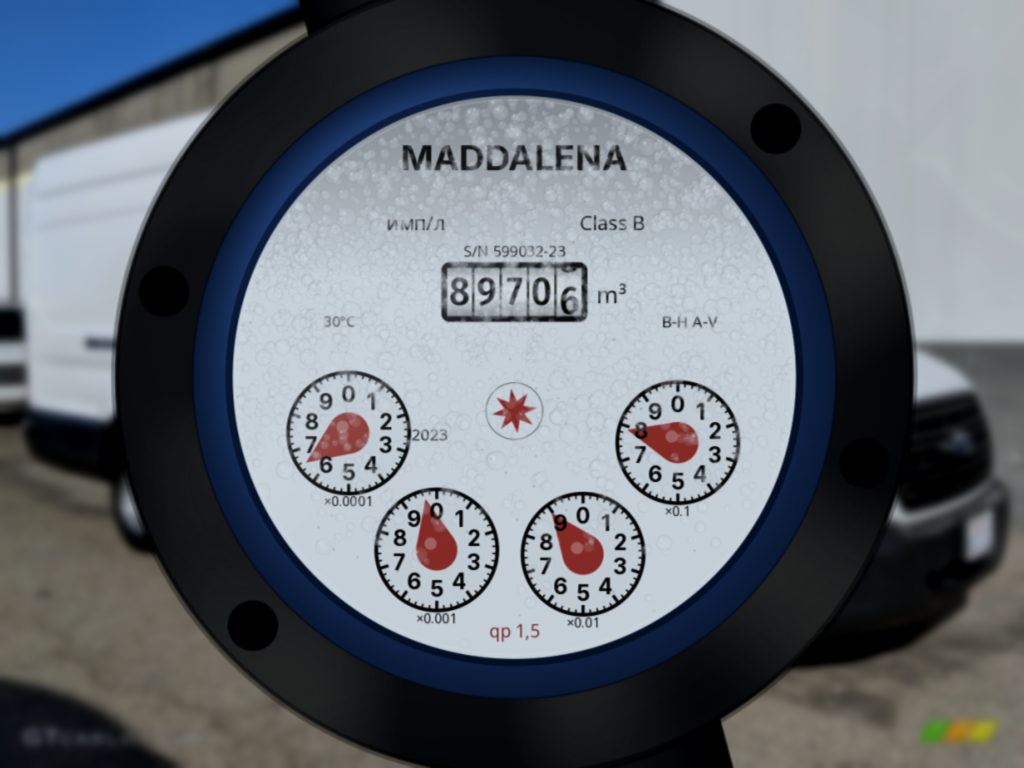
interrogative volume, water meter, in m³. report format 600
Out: 89705.7896
